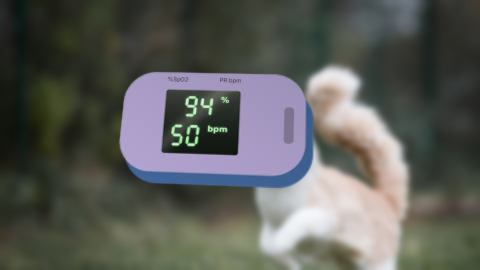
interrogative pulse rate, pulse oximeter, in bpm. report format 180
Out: 50
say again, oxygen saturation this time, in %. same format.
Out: 94
